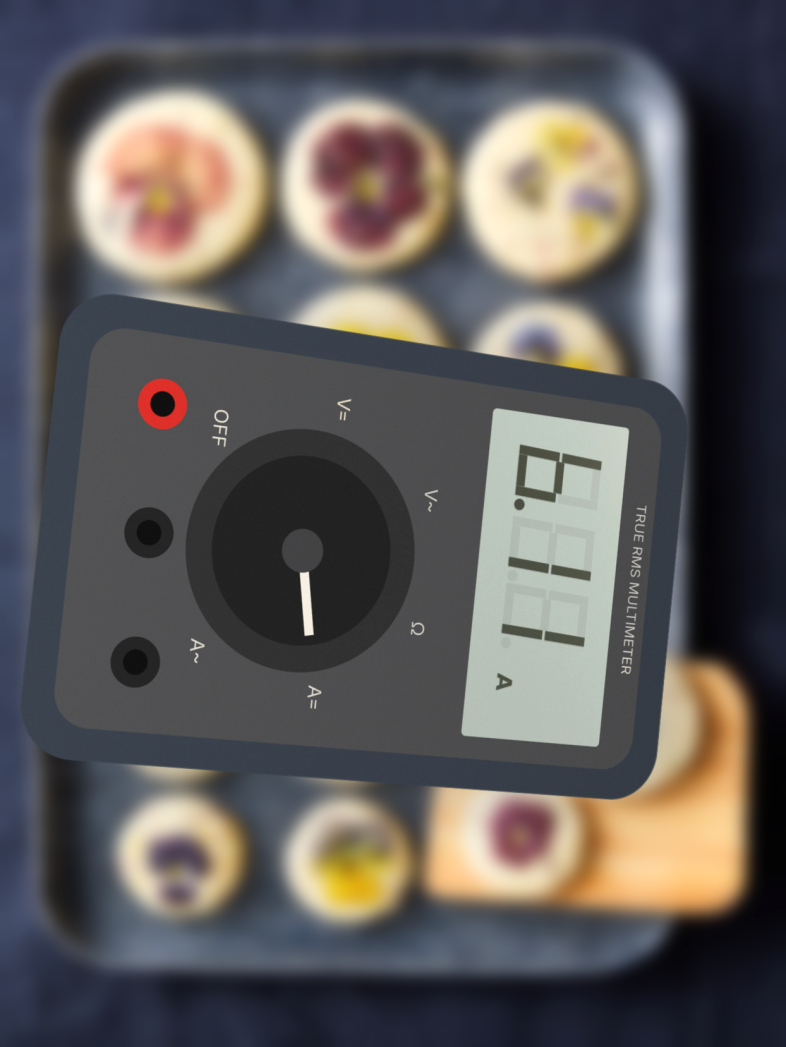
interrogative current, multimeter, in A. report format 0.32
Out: 6.11
